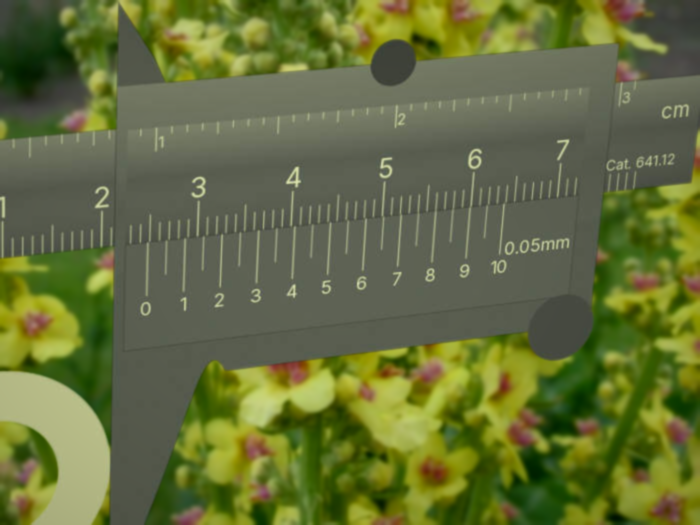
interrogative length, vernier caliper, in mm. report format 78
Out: 24.8
